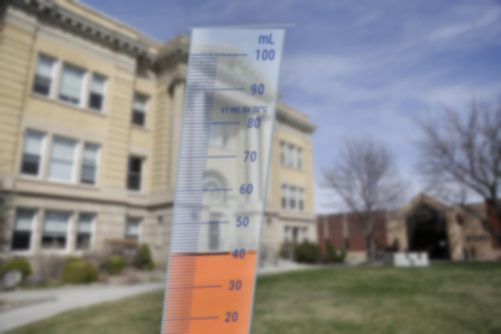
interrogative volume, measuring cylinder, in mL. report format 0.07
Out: 40
